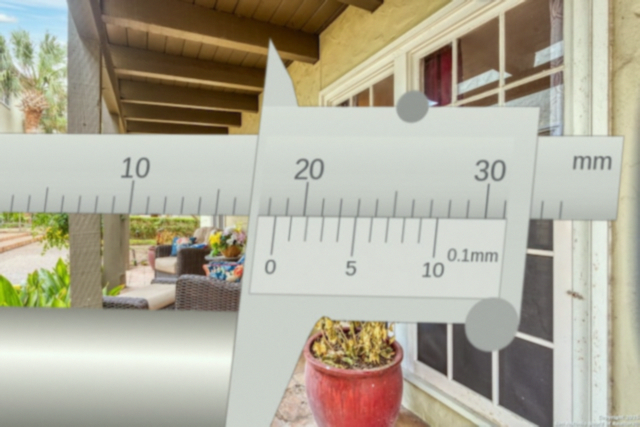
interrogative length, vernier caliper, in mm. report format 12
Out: 18.4
